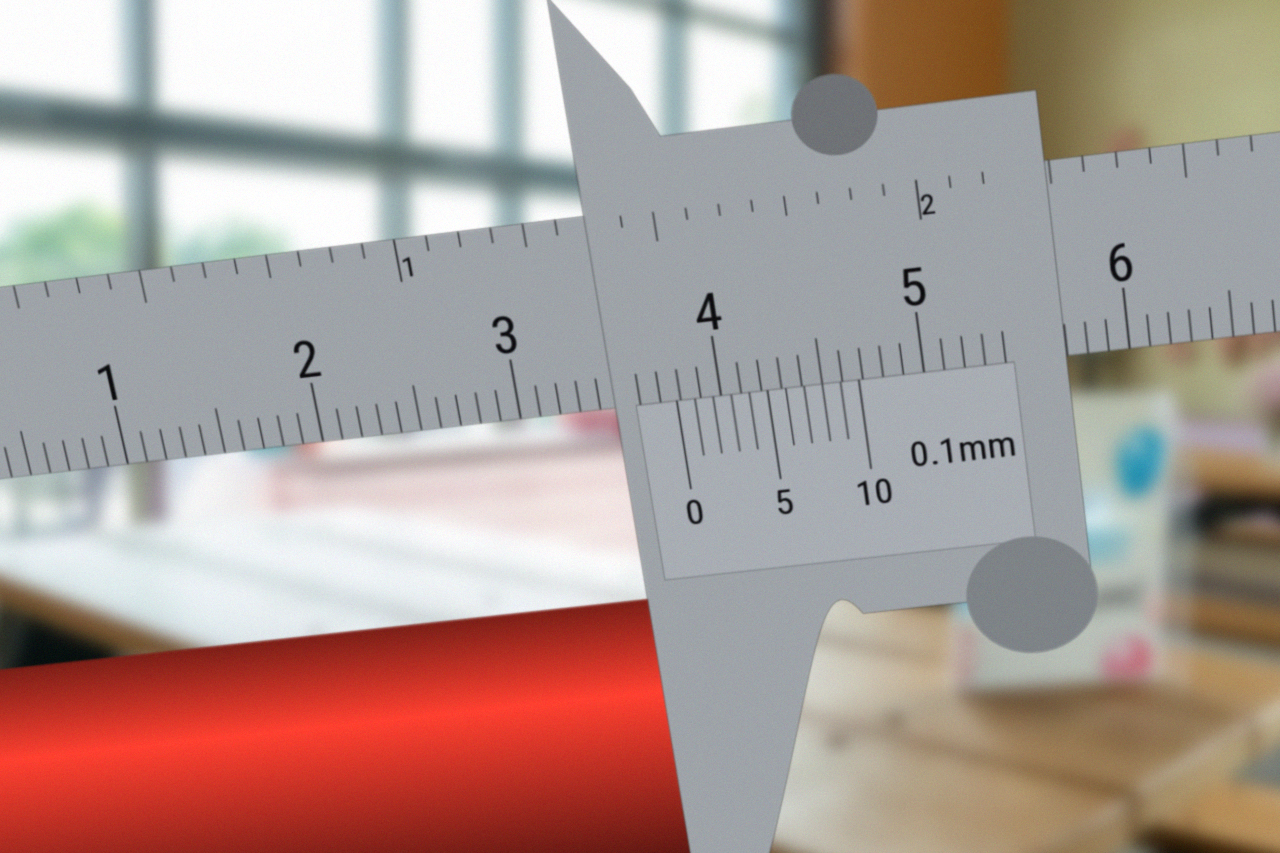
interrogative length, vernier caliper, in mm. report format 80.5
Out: 37.8
